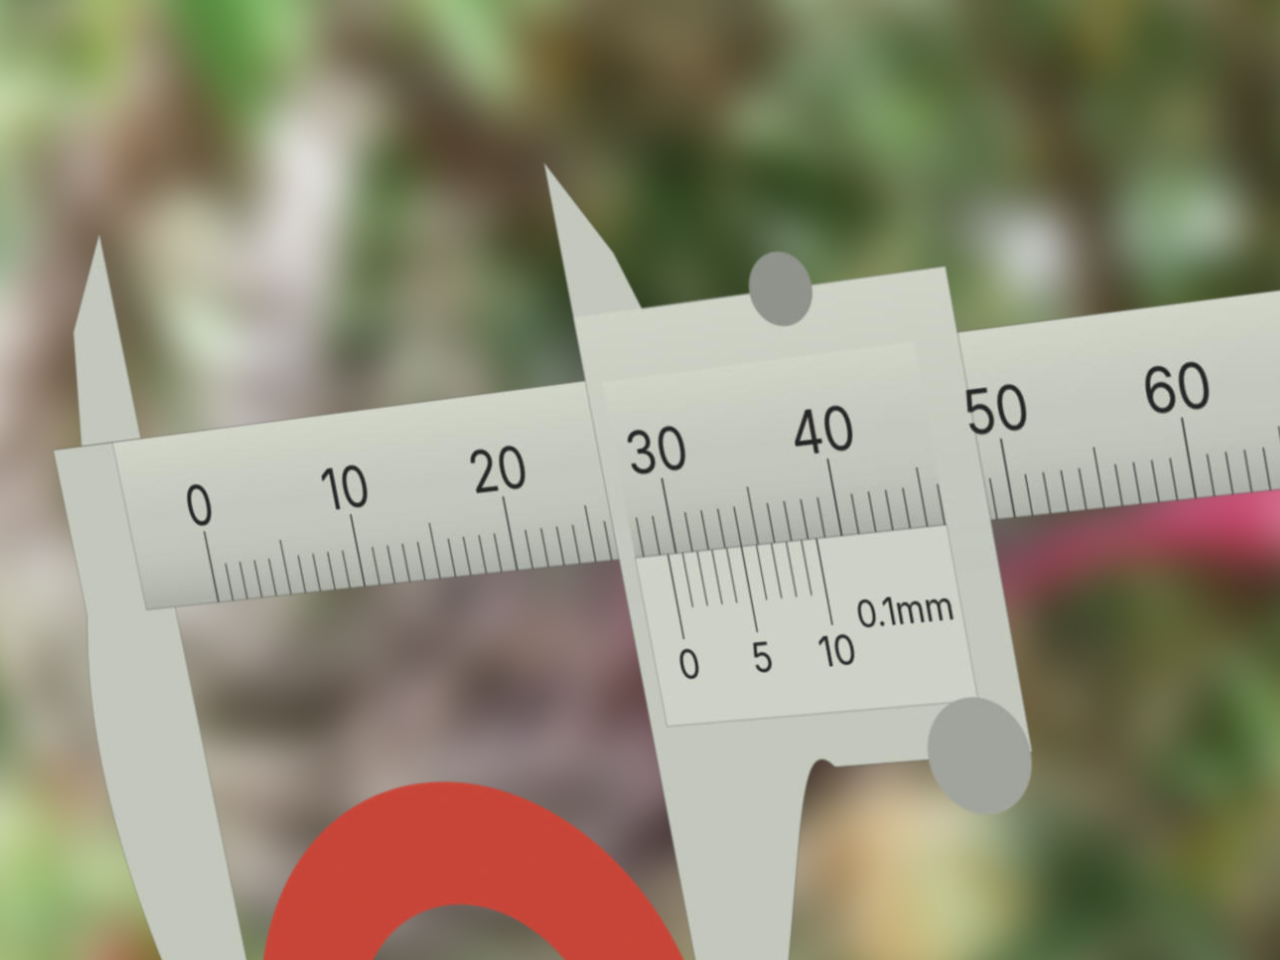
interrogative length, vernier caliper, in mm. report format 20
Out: 29.5
